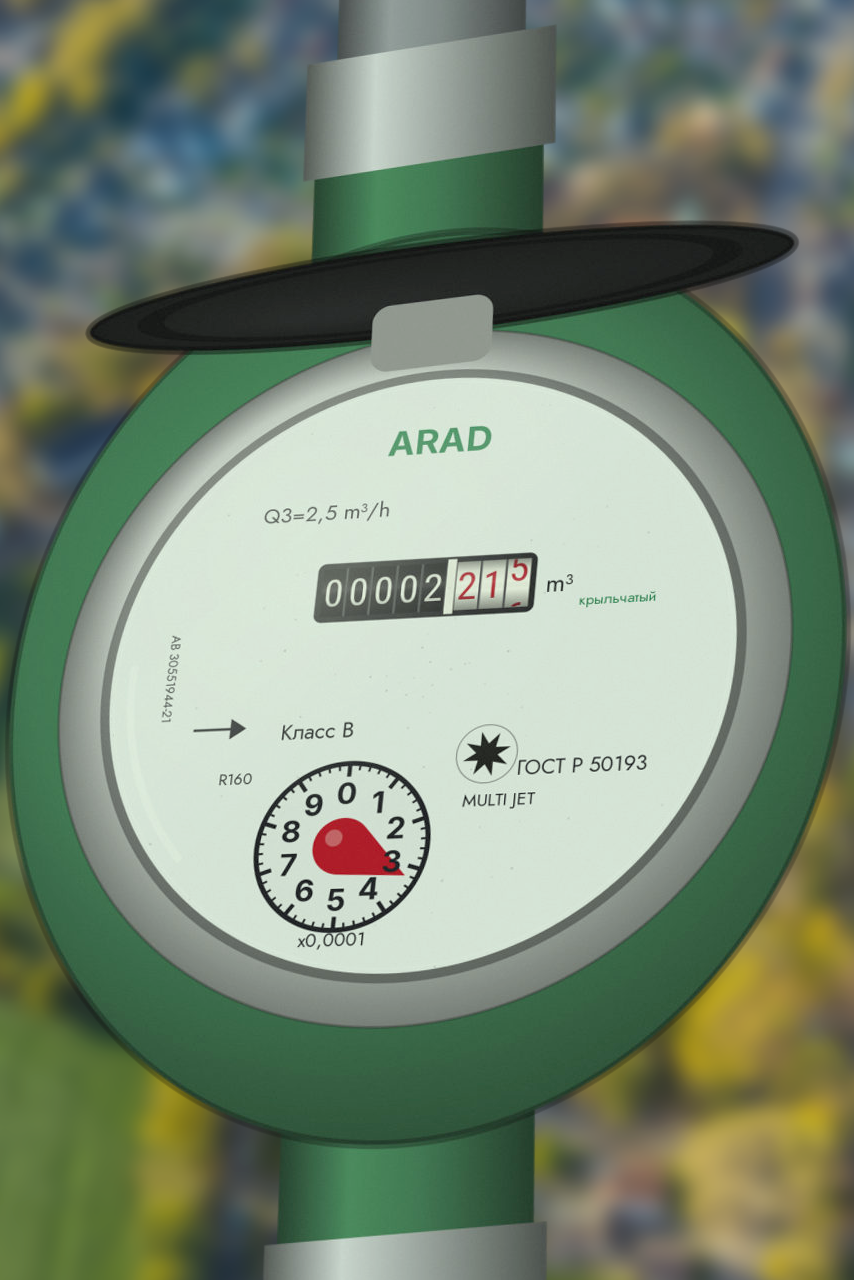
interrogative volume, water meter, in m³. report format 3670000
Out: 2.2153
